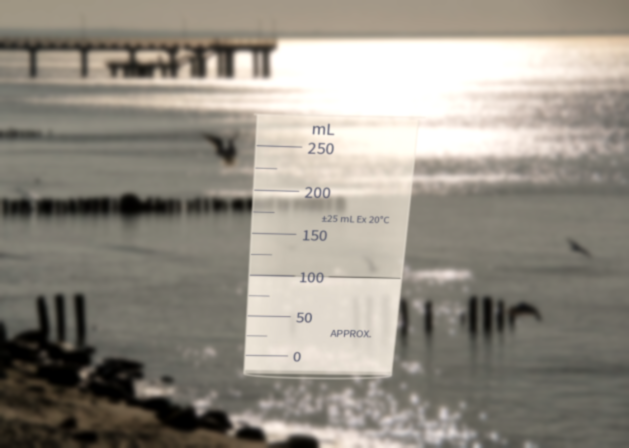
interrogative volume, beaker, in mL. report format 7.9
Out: 100
